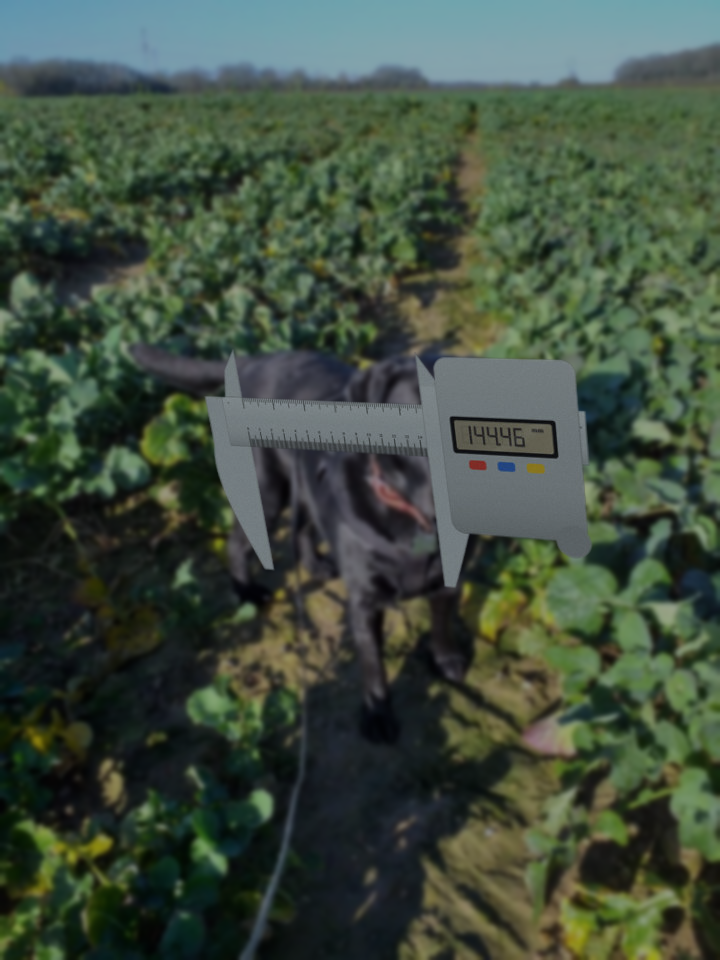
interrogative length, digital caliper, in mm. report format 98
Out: 144.46
